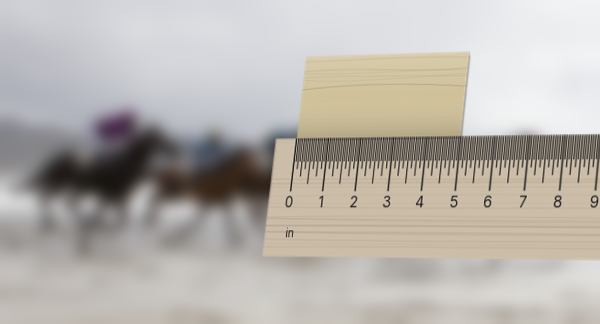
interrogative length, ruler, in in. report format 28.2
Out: 5
